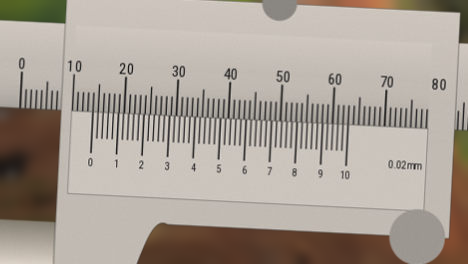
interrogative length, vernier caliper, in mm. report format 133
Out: 14.0
